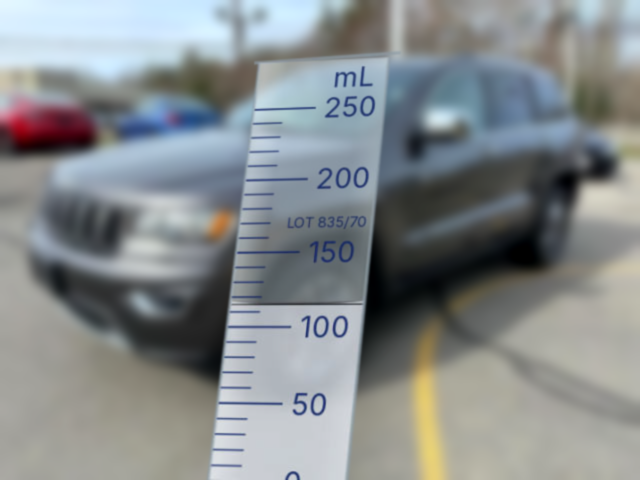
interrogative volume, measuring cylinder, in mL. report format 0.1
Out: 115
